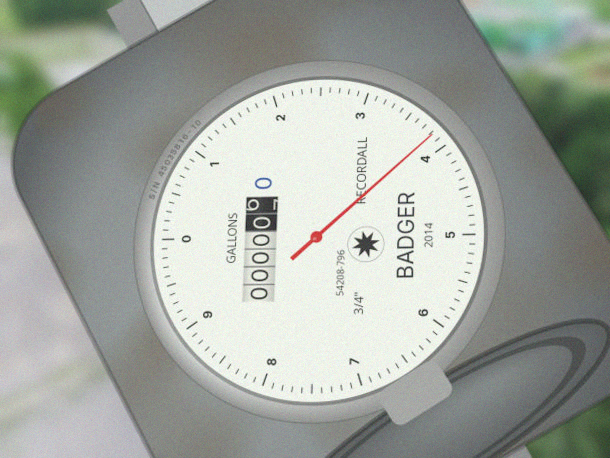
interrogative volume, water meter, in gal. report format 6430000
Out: 63.8
